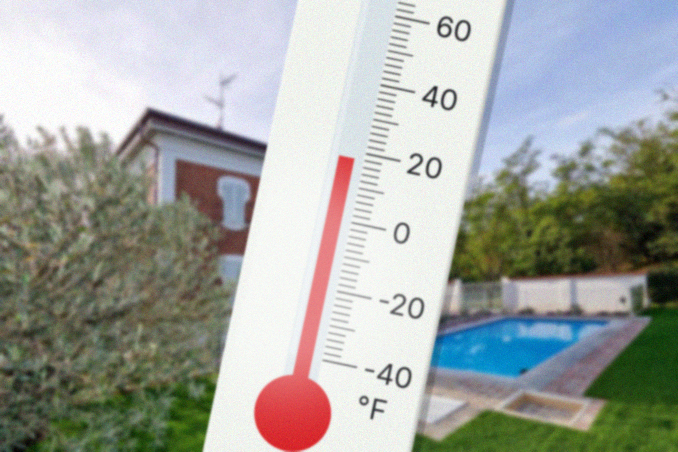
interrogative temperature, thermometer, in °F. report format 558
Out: 18
